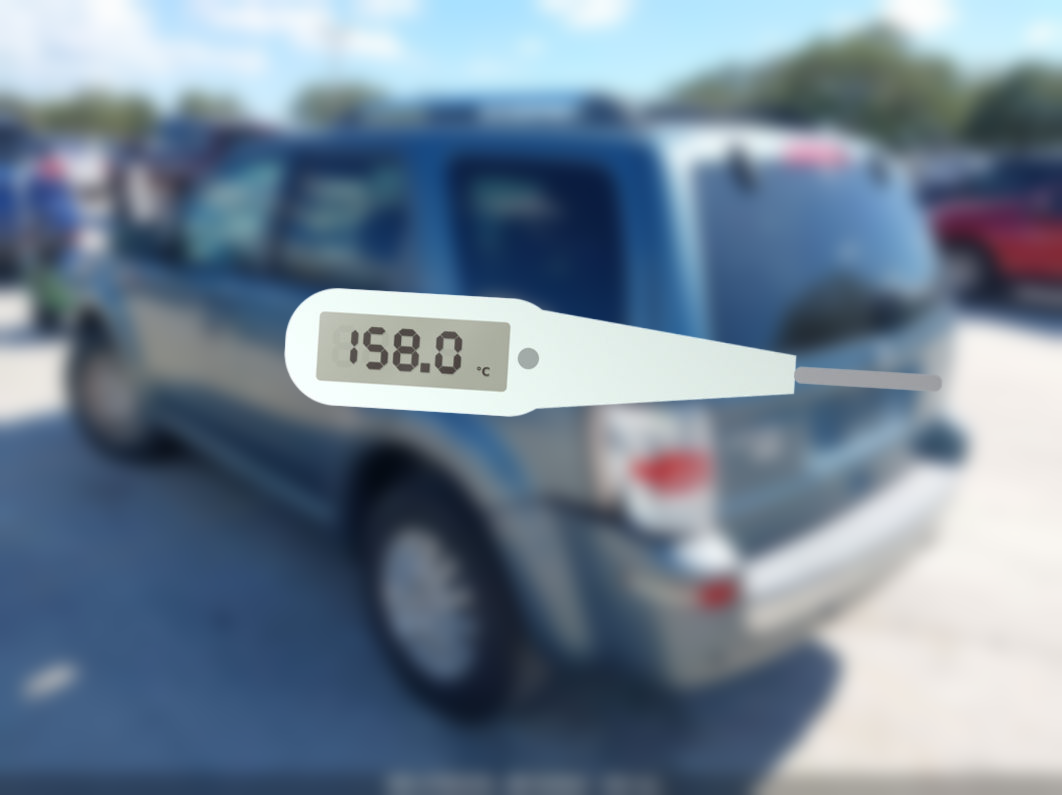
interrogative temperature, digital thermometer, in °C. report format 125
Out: 158.0
